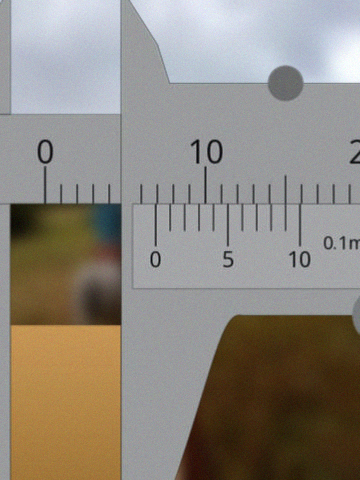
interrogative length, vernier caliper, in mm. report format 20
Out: 6.9
